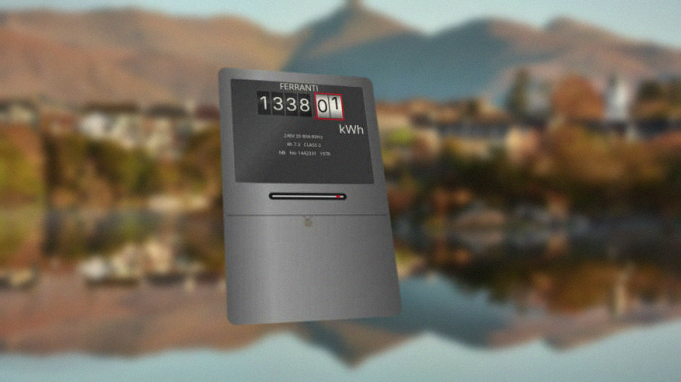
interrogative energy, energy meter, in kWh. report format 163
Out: 1338.01
